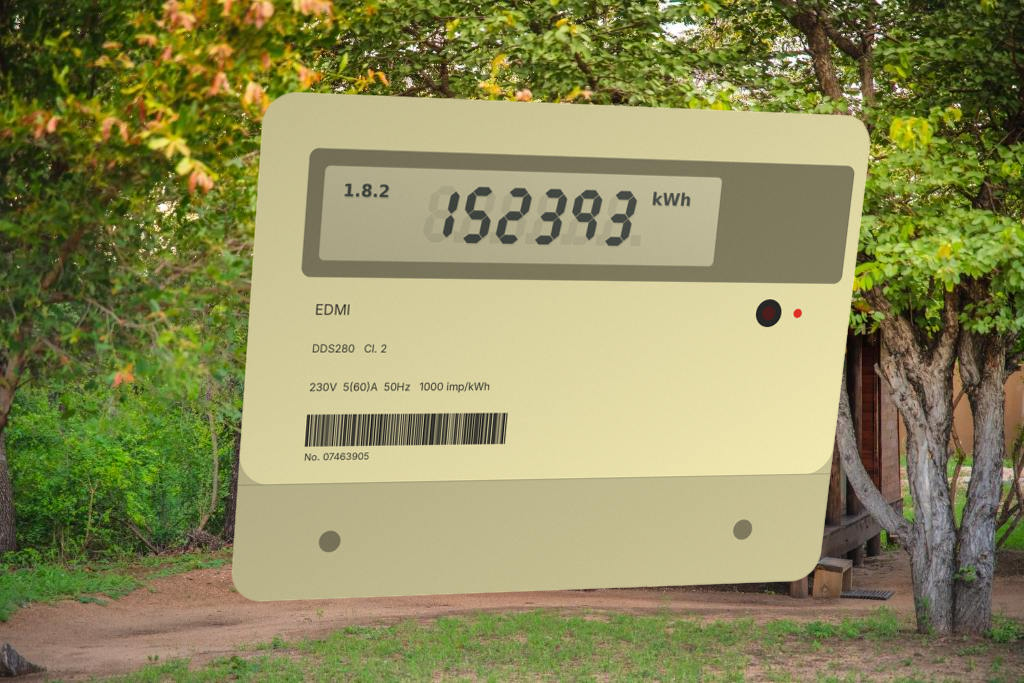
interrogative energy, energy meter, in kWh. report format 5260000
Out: 152393
